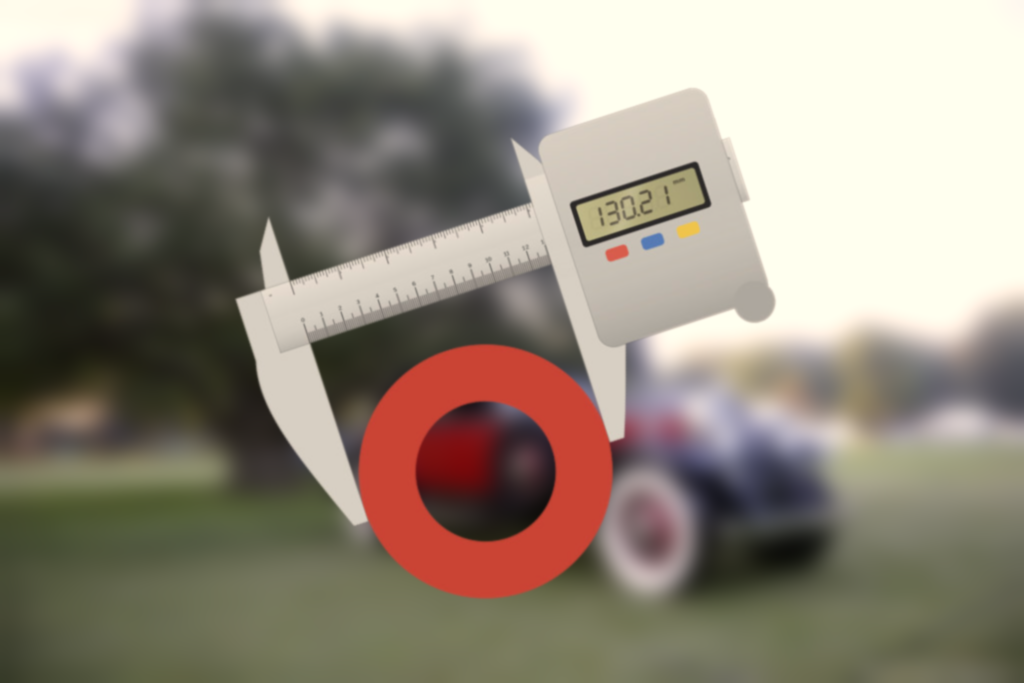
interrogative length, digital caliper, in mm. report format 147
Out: 130.21
